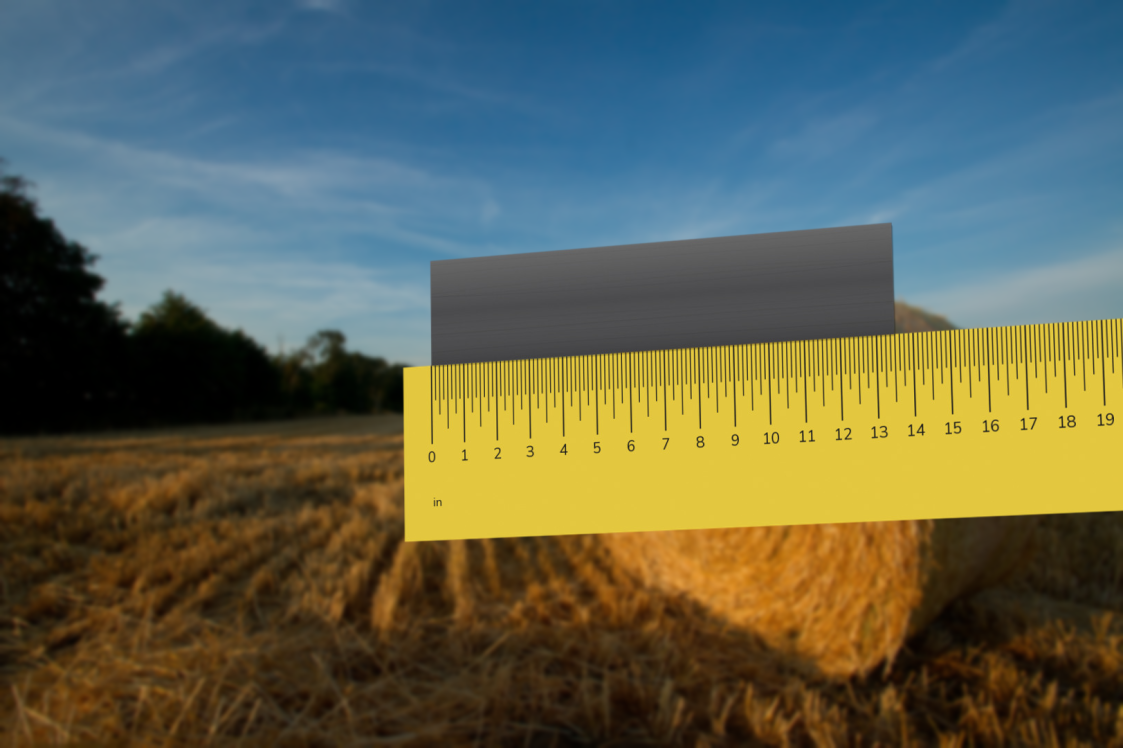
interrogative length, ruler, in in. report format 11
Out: 13.5
